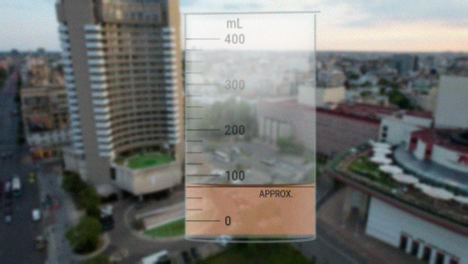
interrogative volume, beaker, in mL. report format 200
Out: 75
